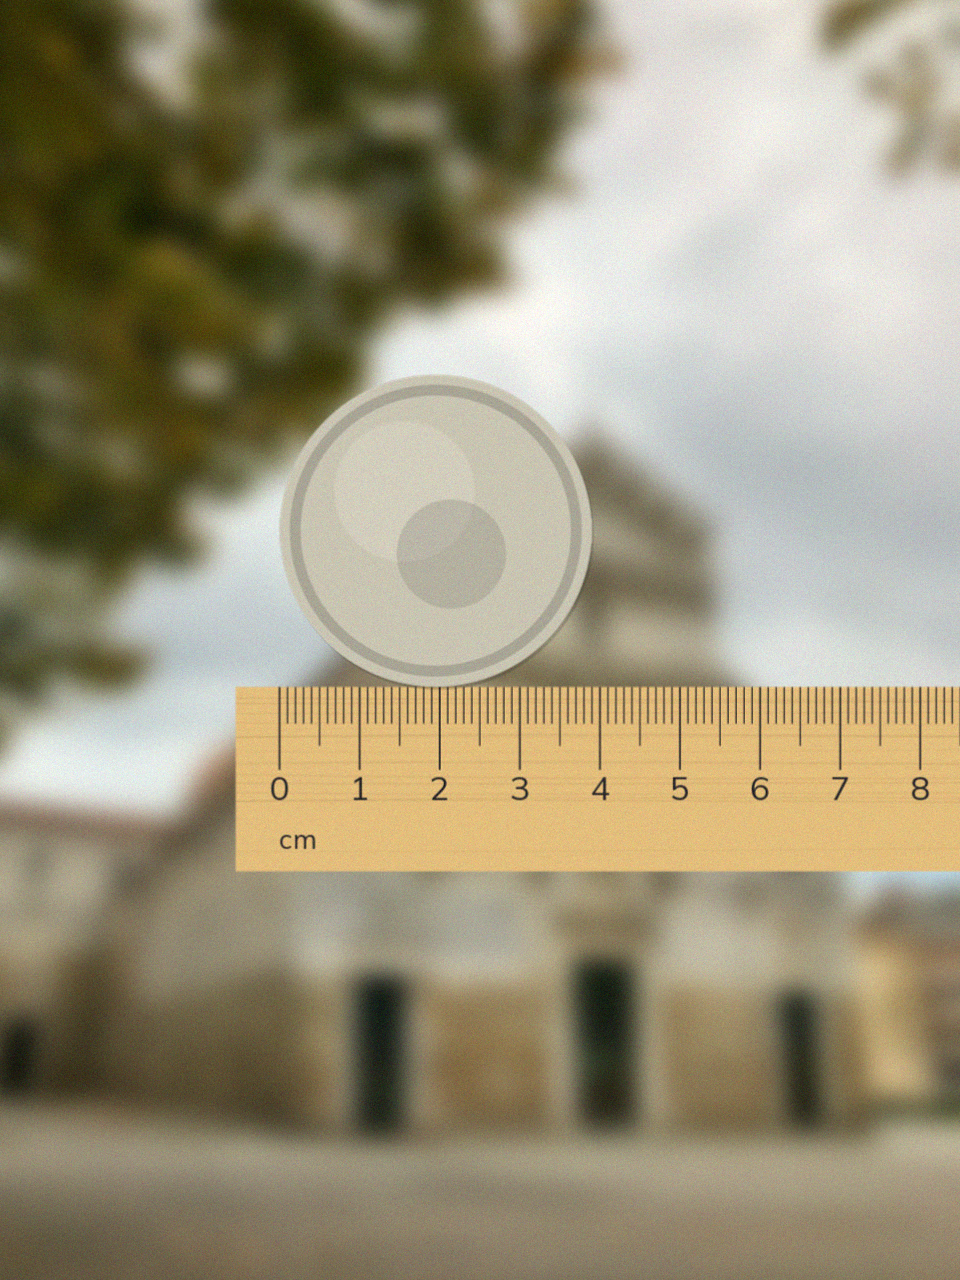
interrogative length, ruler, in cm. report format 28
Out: 3.9
